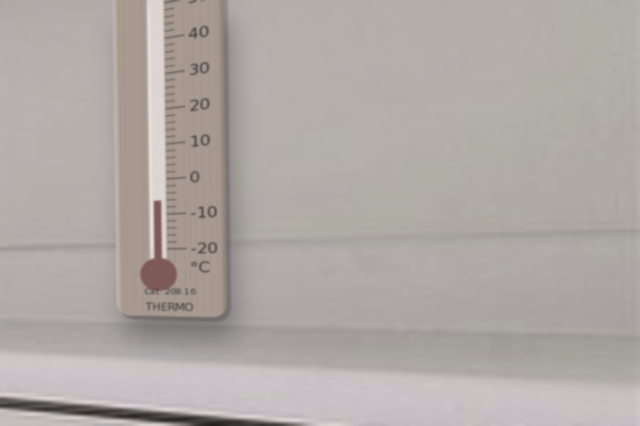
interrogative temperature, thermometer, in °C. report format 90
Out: -6
